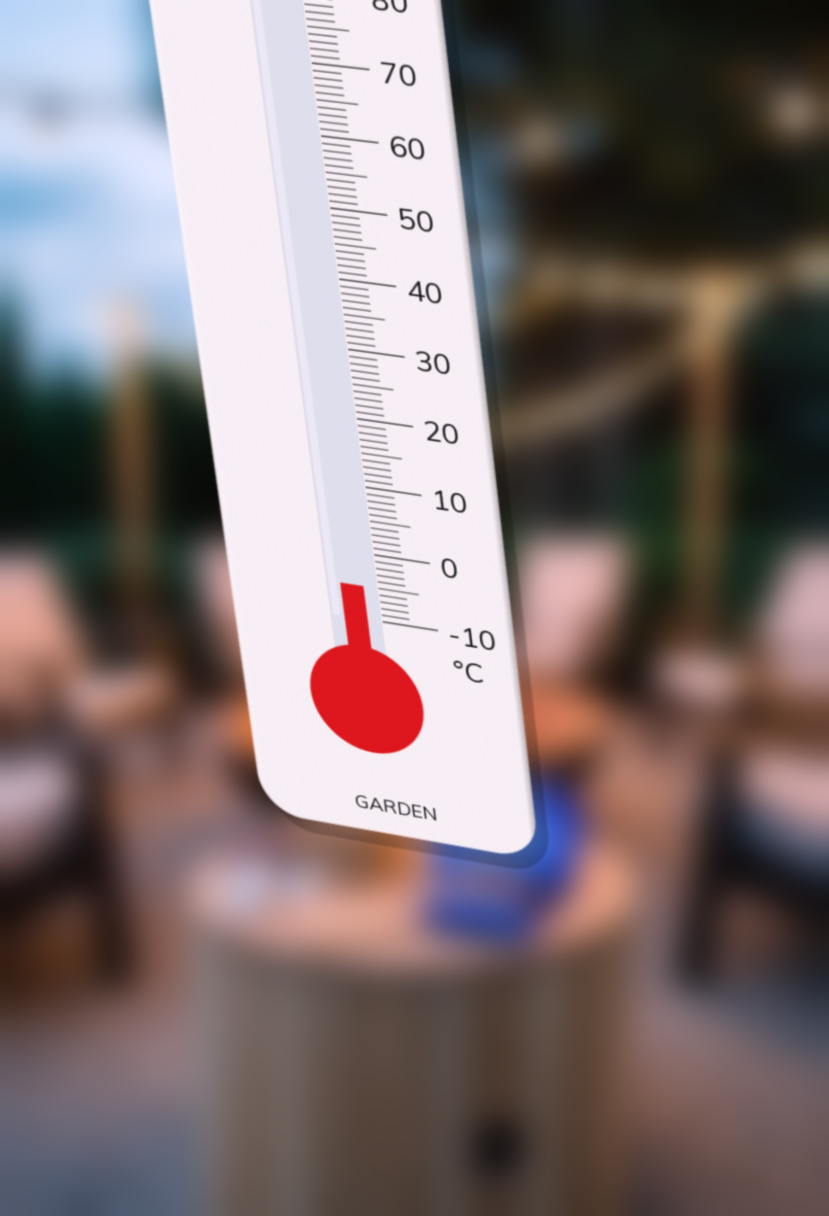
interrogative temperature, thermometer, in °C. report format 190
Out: -5
